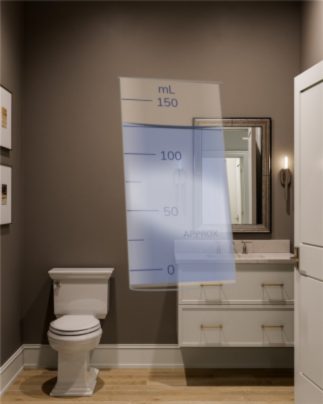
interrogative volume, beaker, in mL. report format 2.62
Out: 125
